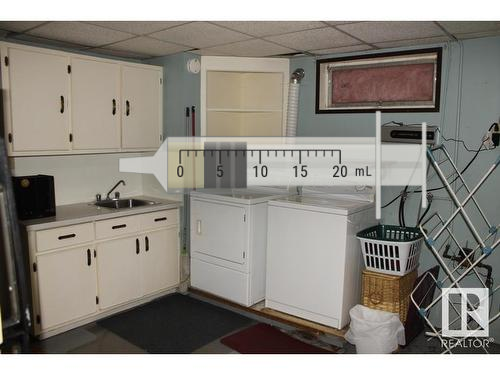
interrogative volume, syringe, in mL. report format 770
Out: 3
